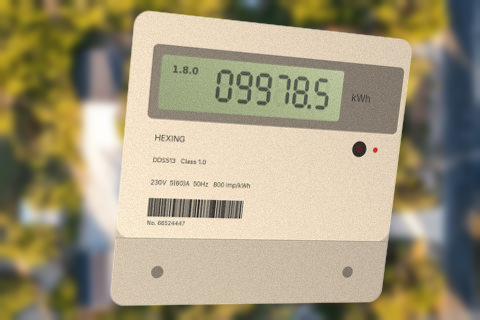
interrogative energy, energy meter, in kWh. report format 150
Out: 9978.5
